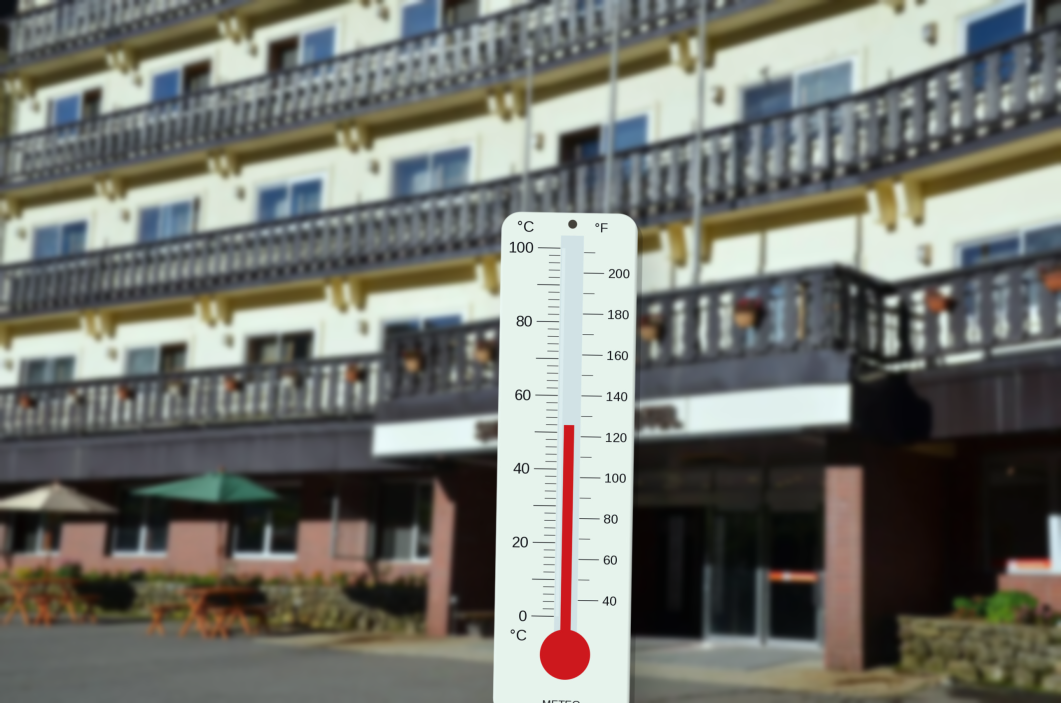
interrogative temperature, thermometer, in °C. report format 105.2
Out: 52
